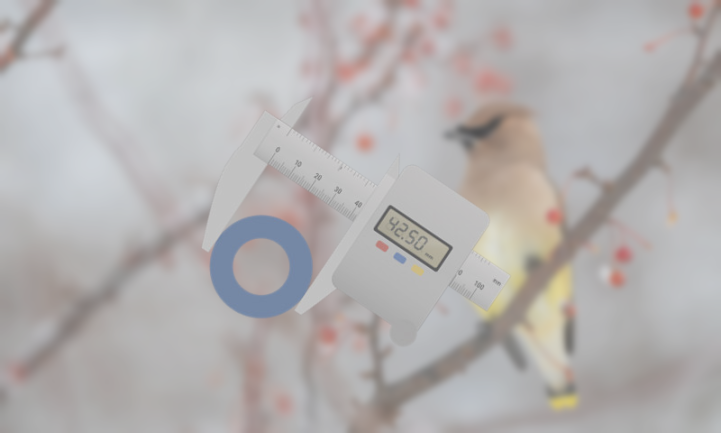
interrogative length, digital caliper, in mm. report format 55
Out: 42.50
